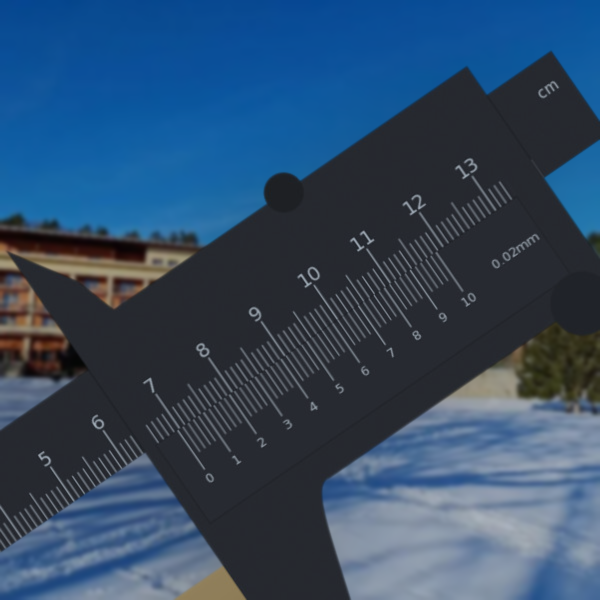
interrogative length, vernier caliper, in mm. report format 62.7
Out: 69.6
